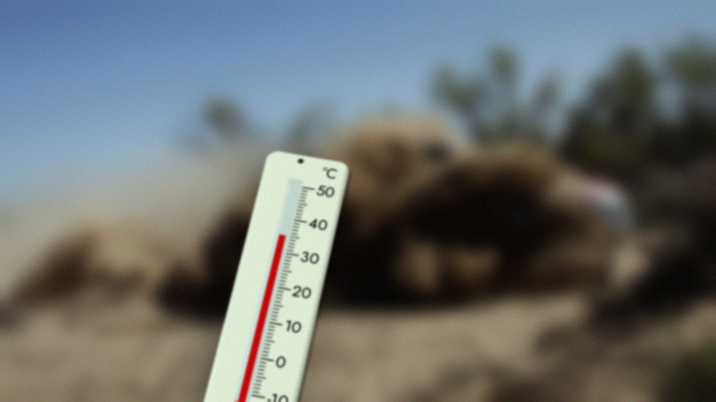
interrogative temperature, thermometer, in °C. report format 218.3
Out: 35
